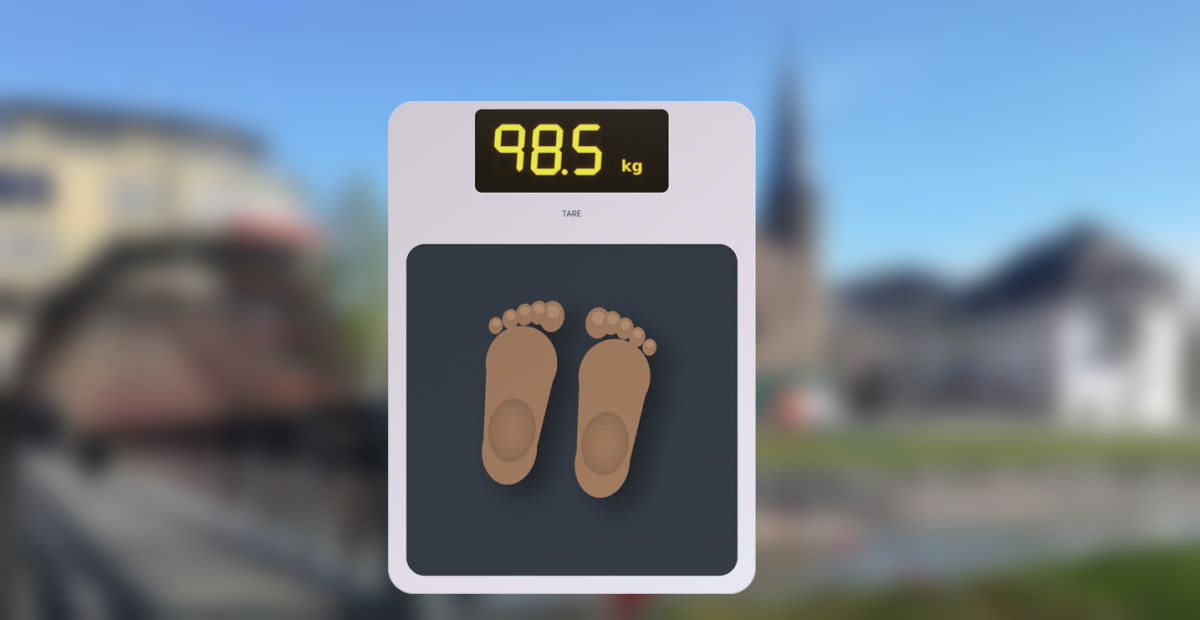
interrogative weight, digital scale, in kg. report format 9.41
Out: 98.5
